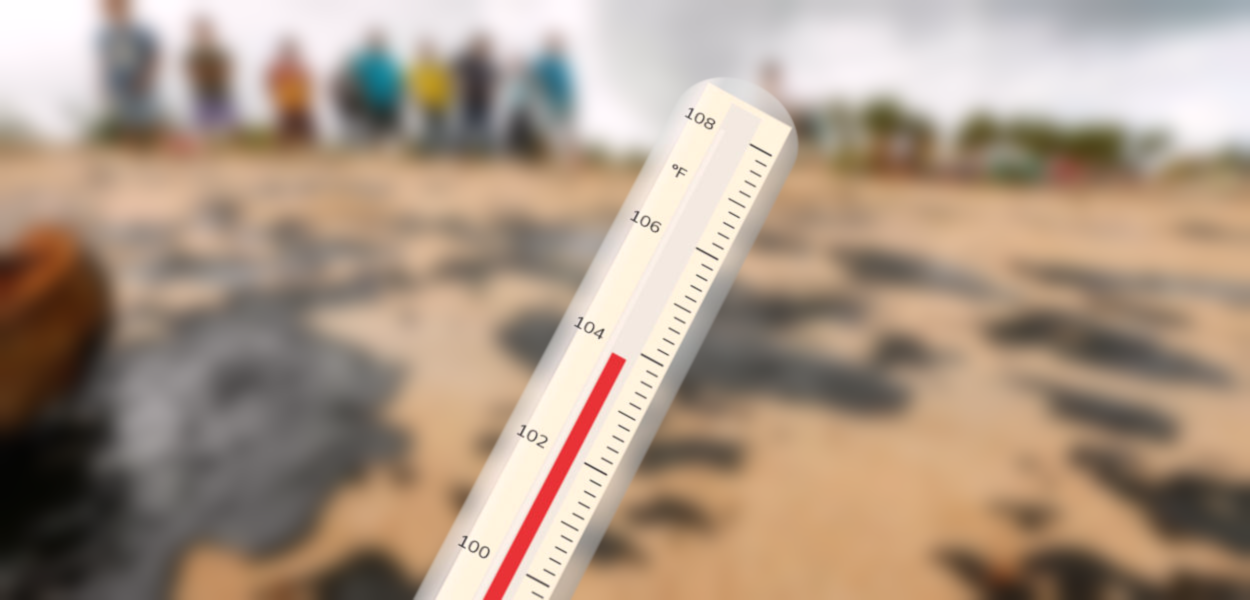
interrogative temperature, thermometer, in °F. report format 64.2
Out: 103.8
